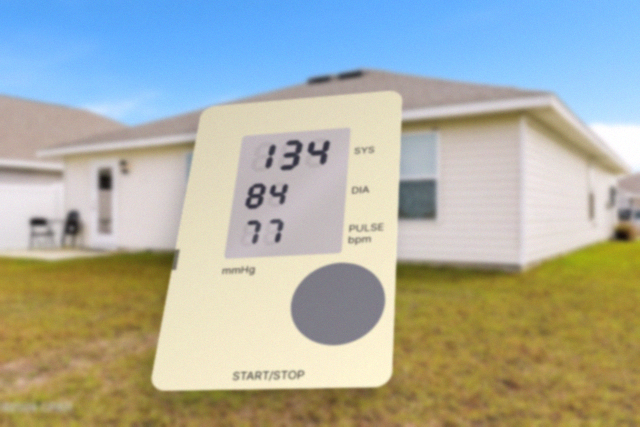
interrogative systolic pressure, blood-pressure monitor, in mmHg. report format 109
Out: 134
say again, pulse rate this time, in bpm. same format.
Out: 77
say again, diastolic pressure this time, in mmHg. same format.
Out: 84
